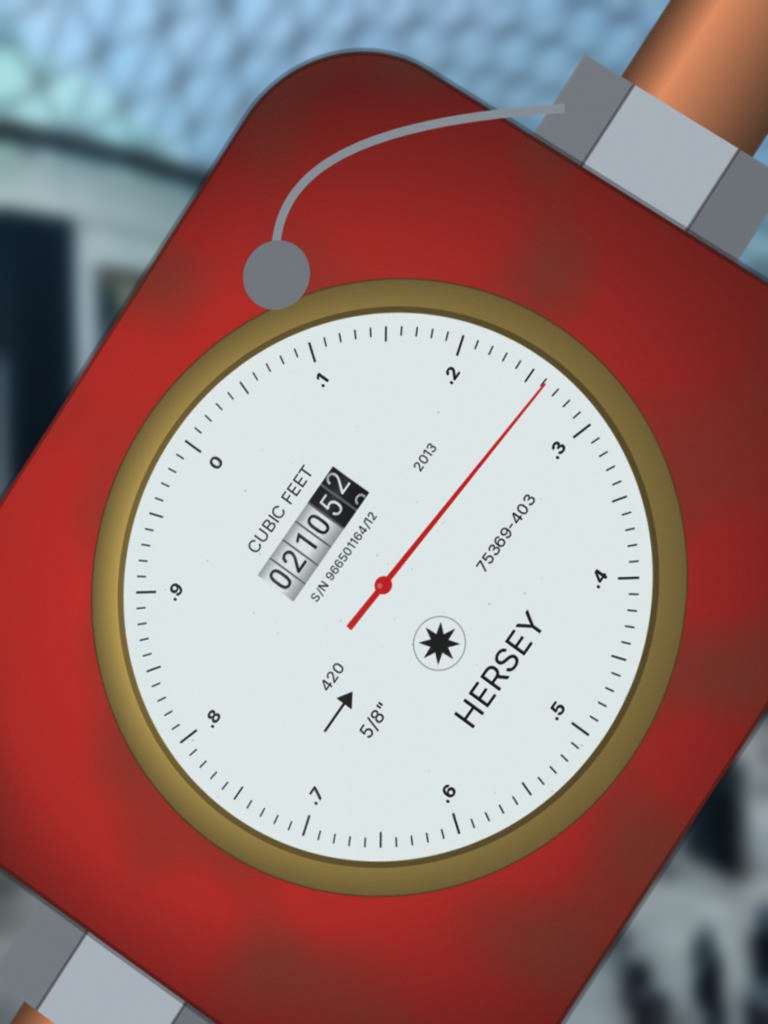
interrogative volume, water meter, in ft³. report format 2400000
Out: 21052.26
